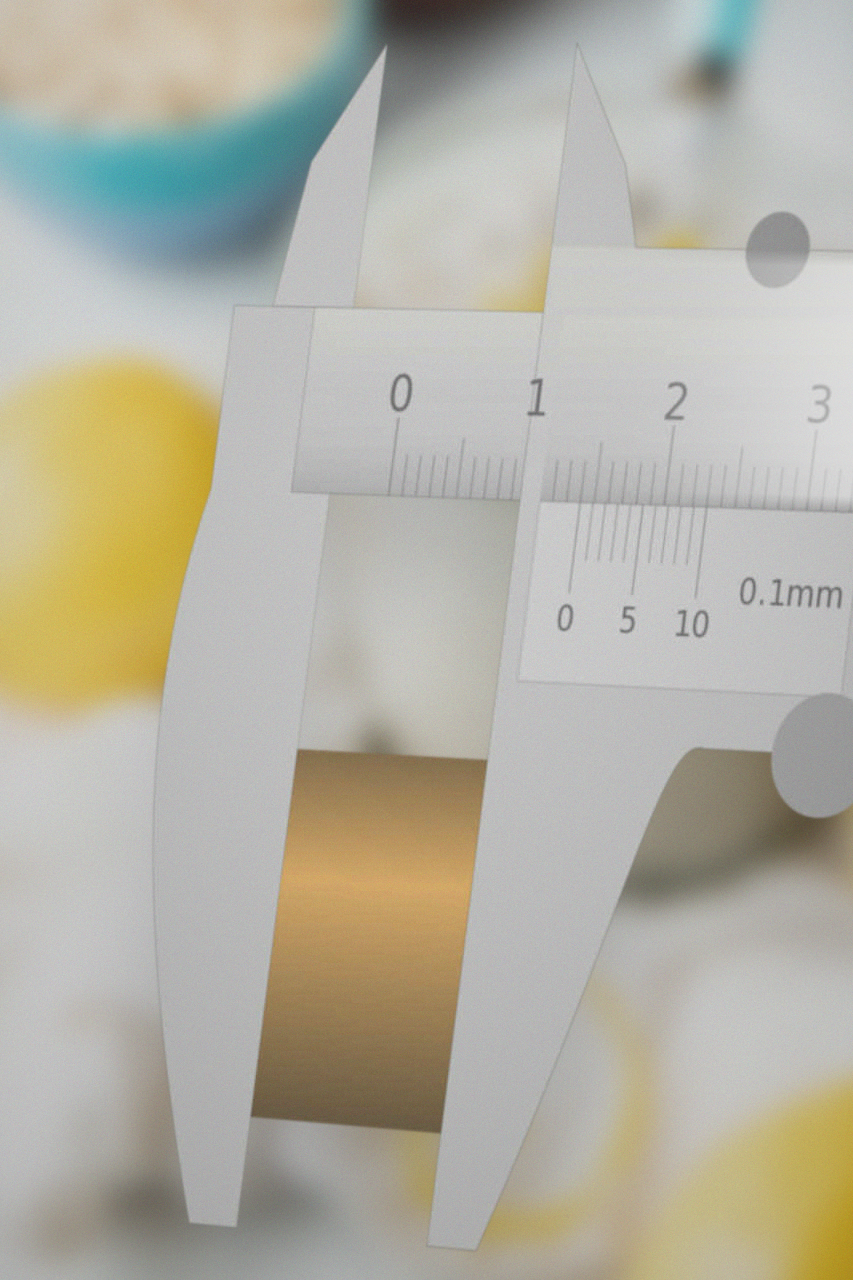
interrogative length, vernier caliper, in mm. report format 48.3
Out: 14.0
